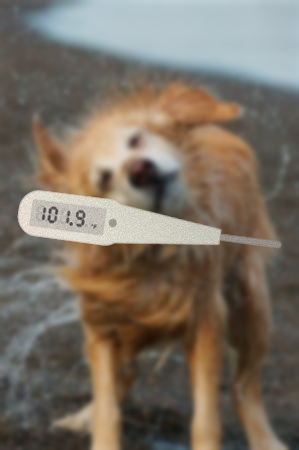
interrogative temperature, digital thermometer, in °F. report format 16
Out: 101.9
